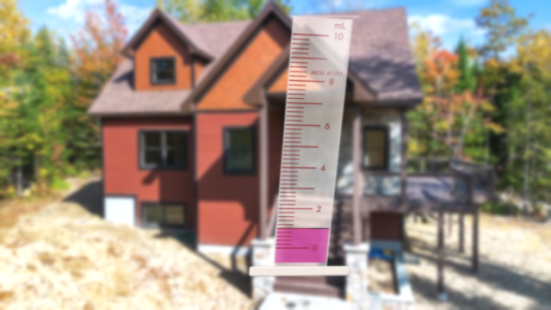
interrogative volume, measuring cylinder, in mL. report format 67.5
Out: 1
